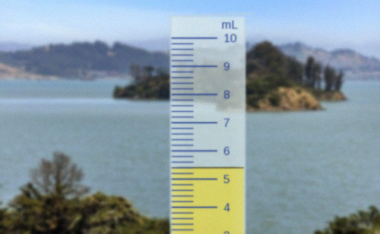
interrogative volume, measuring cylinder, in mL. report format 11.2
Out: 5.4
